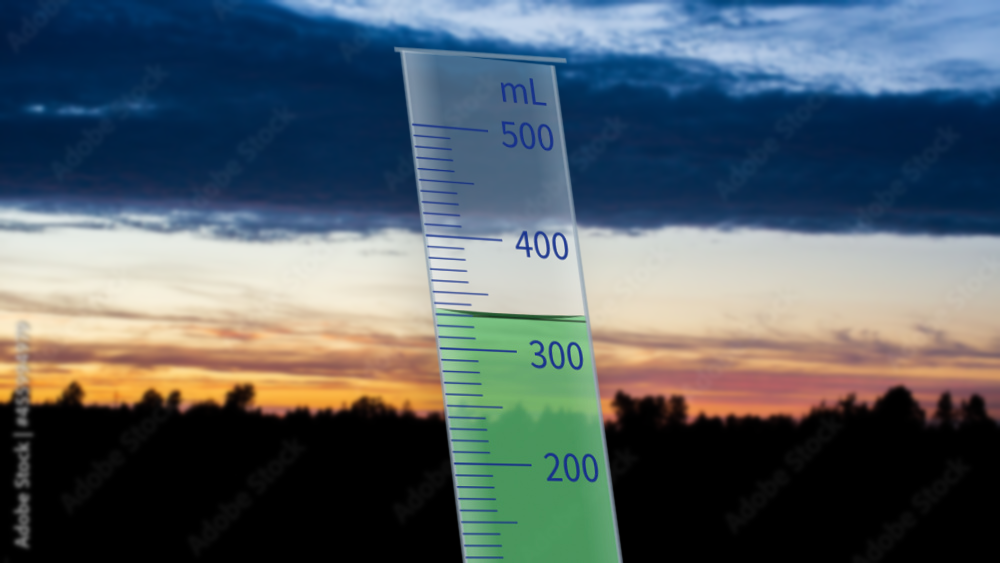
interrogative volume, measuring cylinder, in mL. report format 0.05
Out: 330
